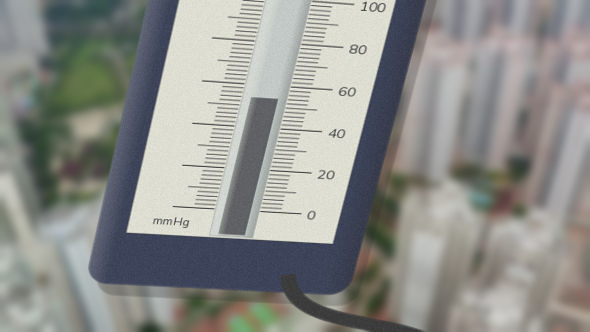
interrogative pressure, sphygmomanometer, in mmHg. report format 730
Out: 54
